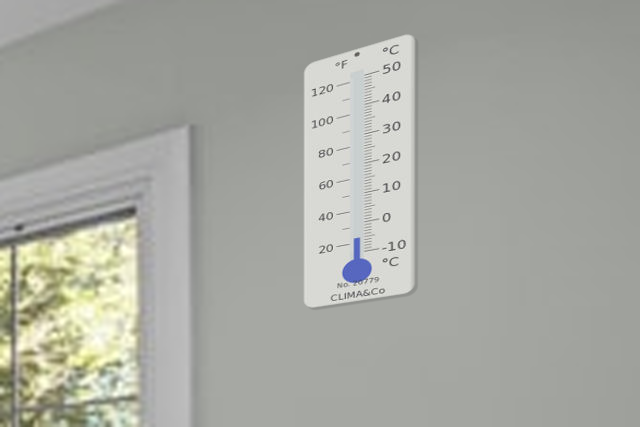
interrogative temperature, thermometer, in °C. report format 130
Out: -5
